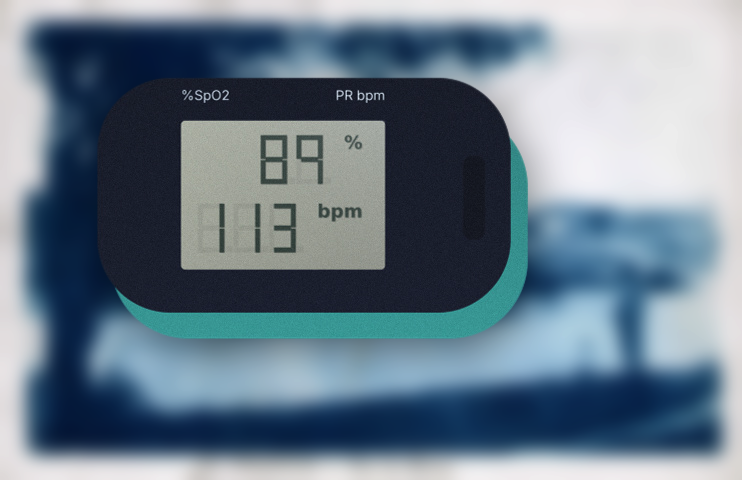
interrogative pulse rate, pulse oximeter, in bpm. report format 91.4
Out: 113
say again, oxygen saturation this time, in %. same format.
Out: 89
